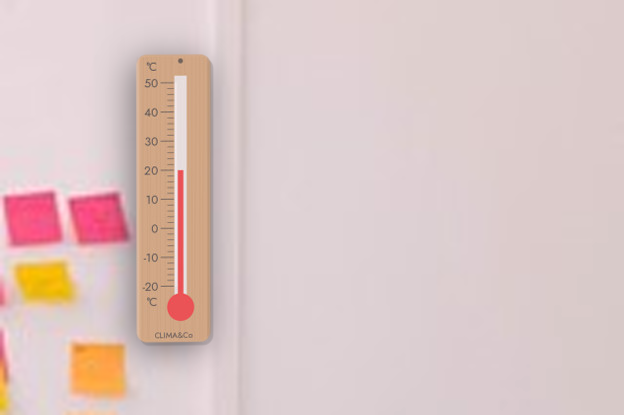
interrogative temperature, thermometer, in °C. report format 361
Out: 20
